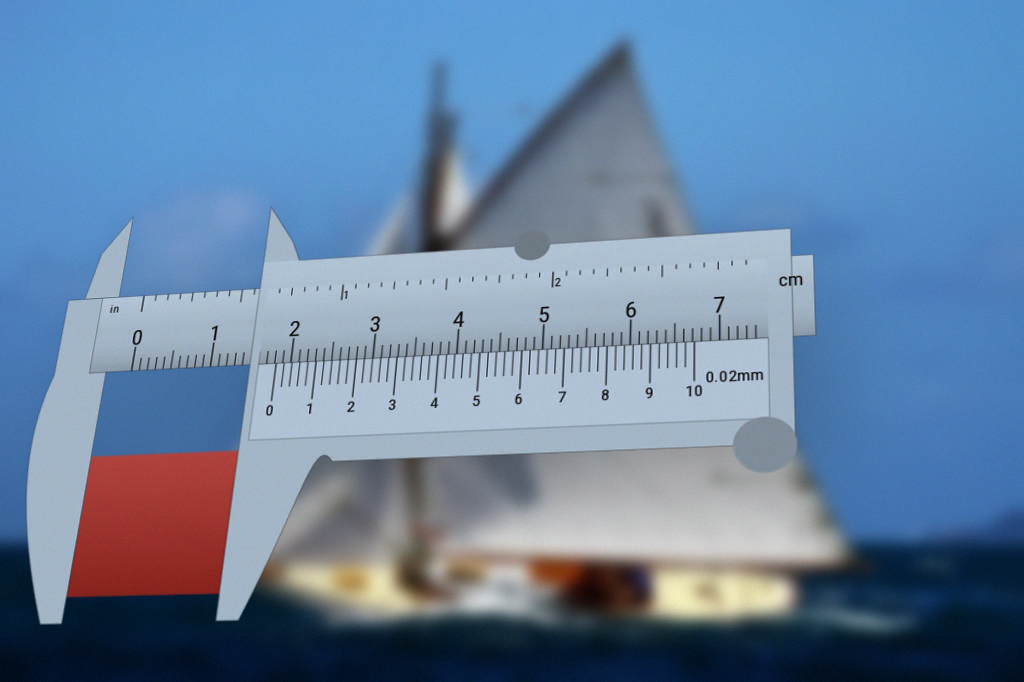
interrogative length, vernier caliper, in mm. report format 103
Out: 18.2
